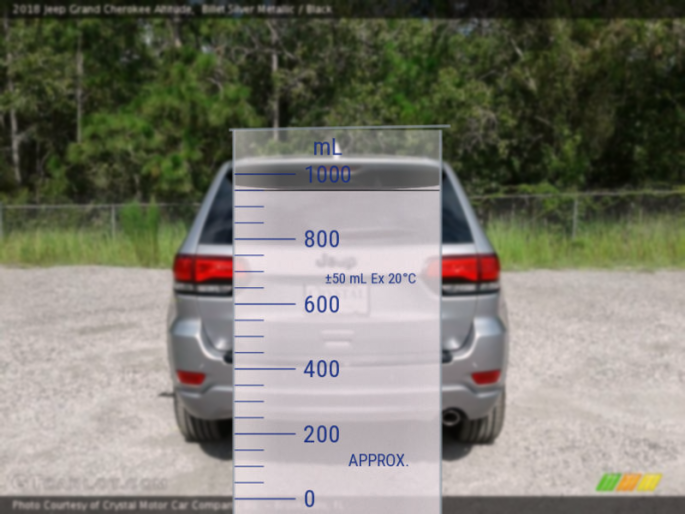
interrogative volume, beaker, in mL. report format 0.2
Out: 950
